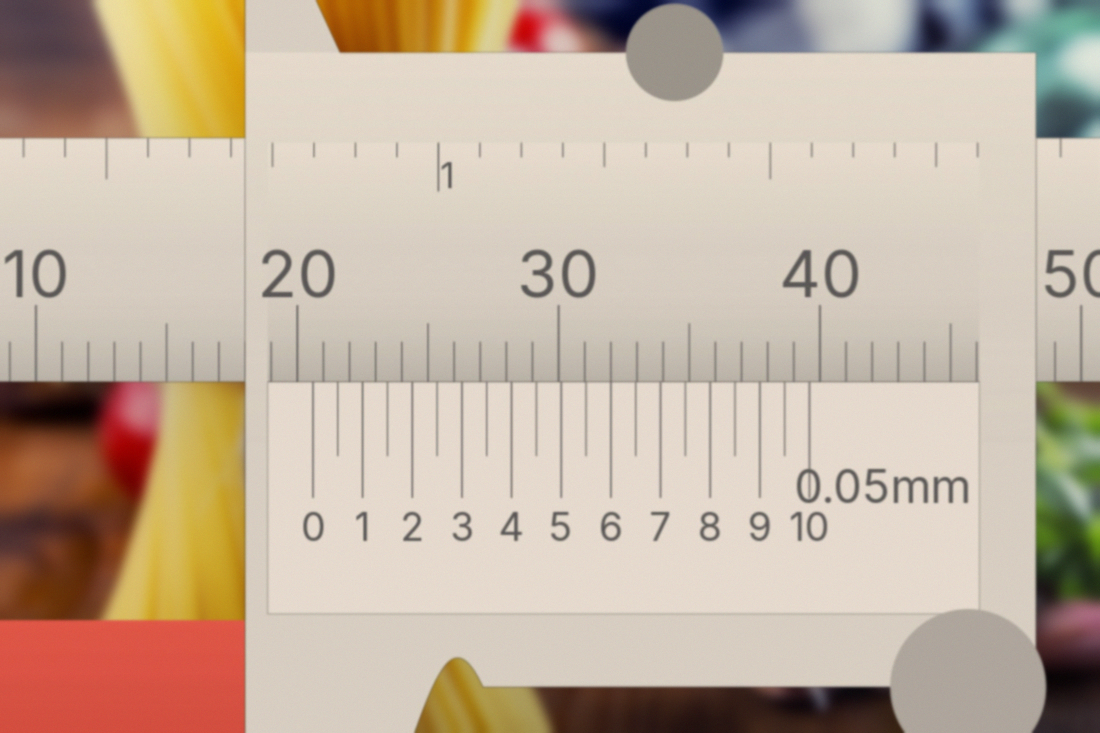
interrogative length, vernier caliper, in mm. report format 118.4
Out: 20.6
